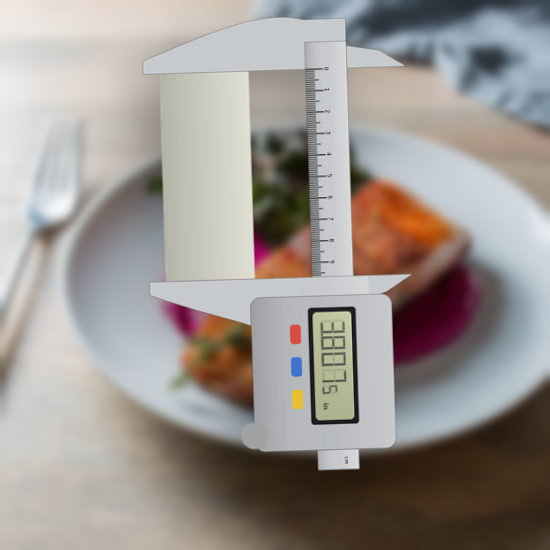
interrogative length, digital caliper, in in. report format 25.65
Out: 3.8075
